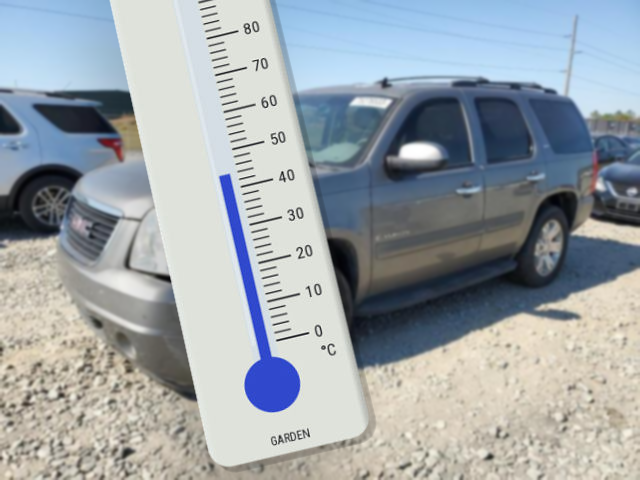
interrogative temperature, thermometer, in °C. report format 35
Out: 44
